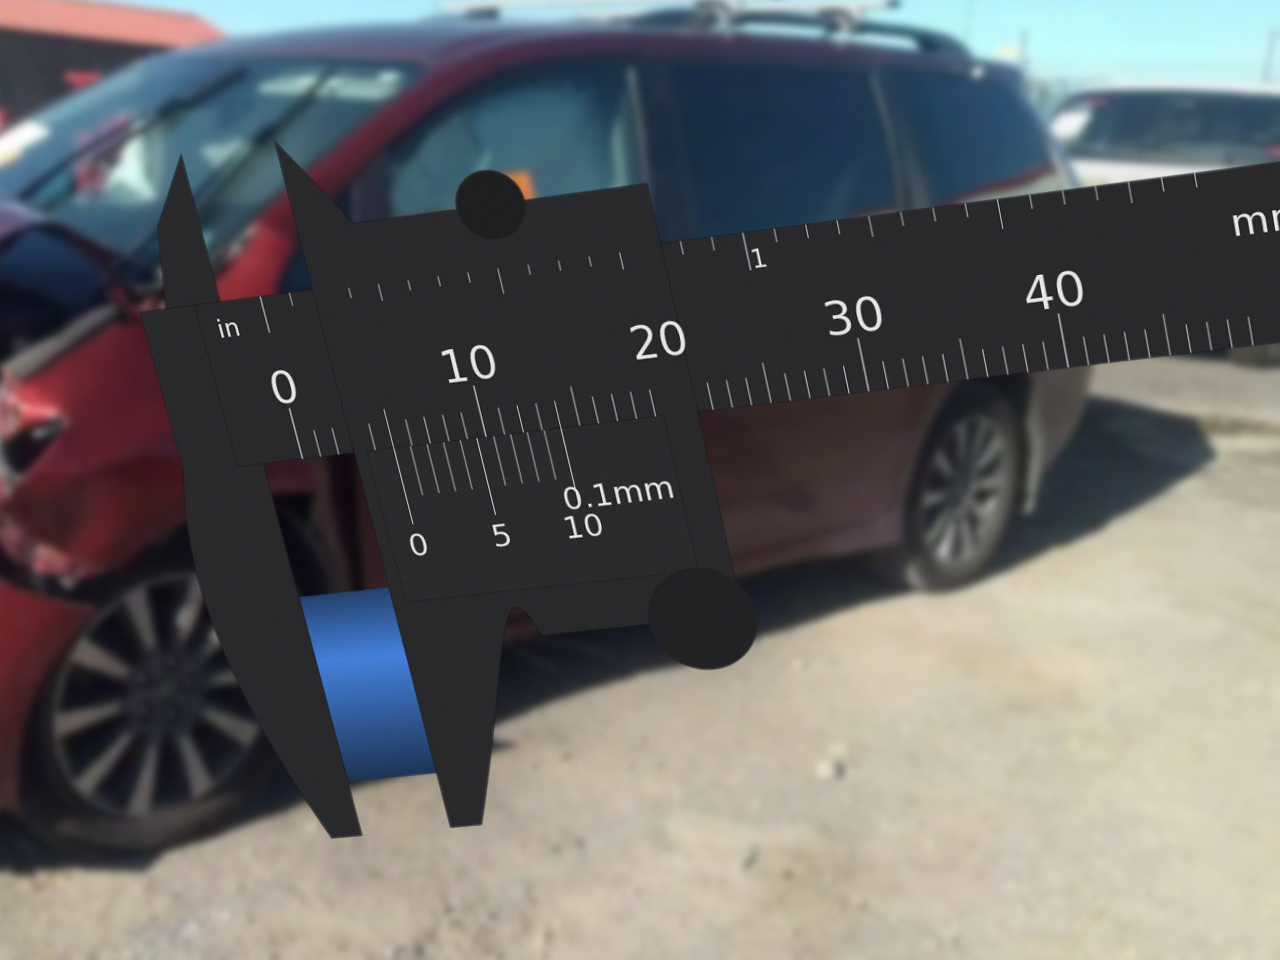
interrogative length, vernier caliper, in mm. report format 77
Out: 5.0
